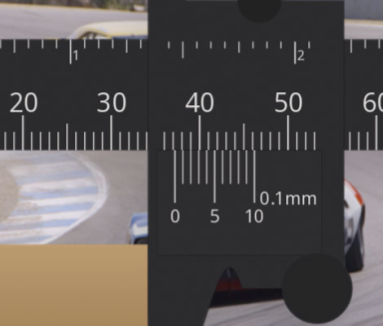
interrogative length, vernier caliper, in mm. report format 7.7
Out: 37.2
